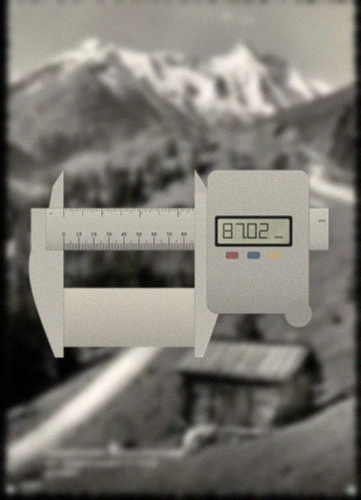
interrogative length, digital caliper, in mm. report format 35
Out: 87.02
